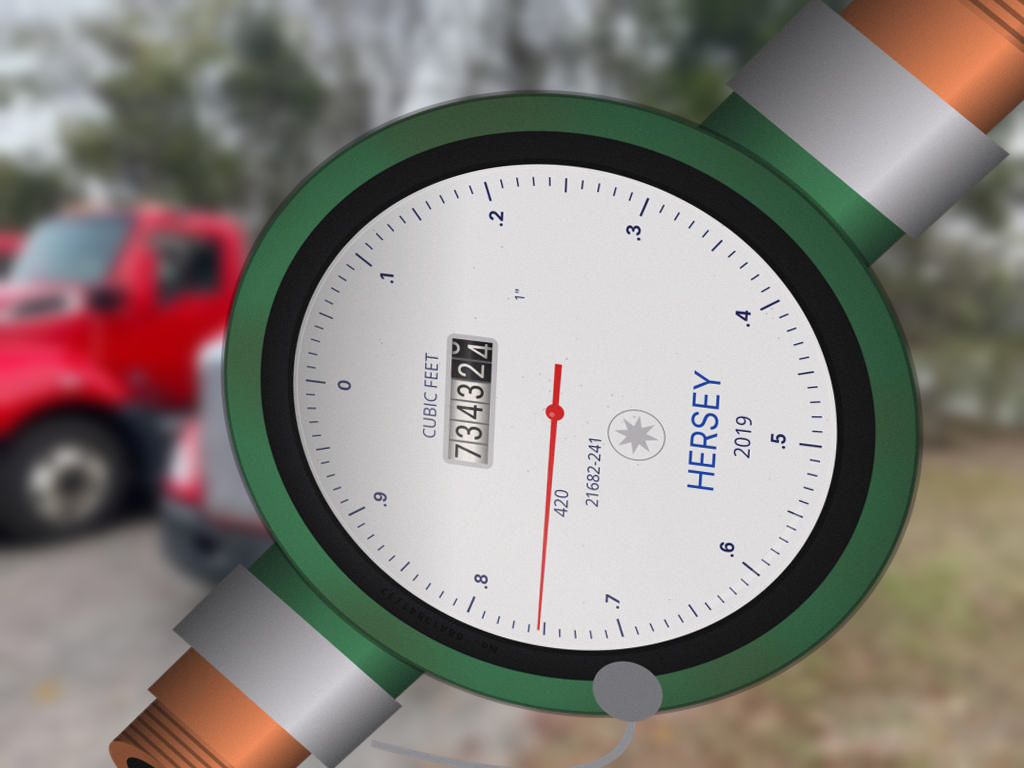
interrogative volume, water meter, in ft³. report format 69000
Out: 734323.75
